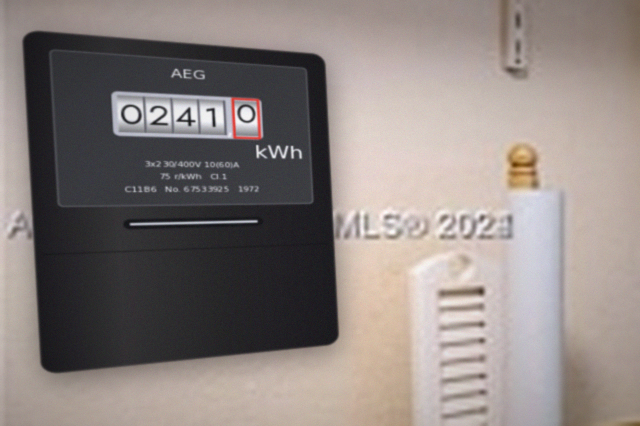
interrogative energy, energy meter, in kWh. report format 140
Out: 241.0
